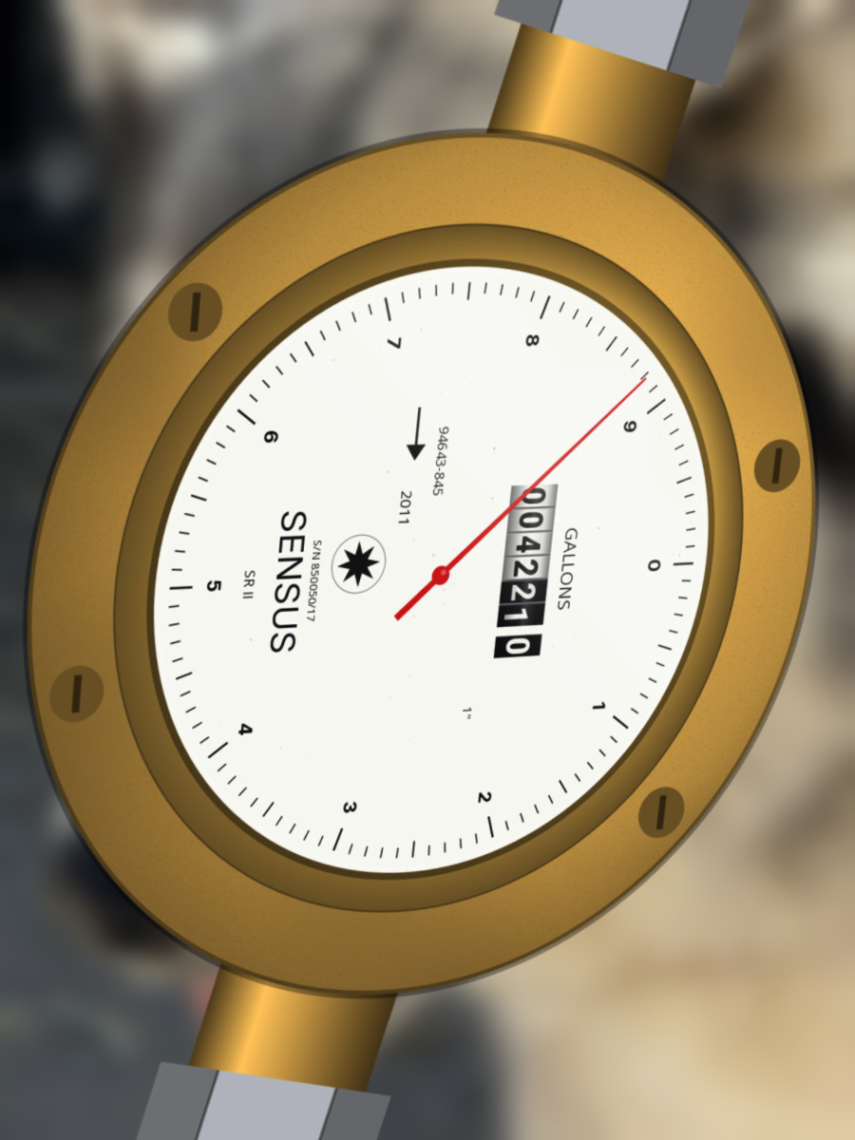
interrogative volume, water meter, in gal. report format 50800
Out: 42208.8
